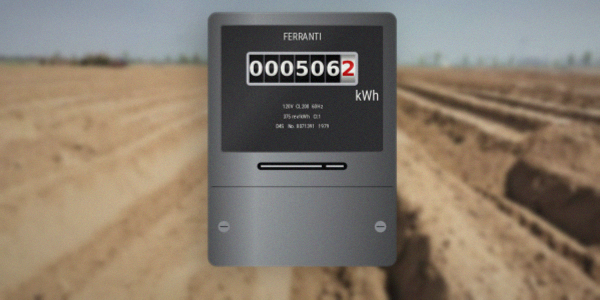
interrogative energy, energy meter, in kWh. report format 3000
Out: 506.2
